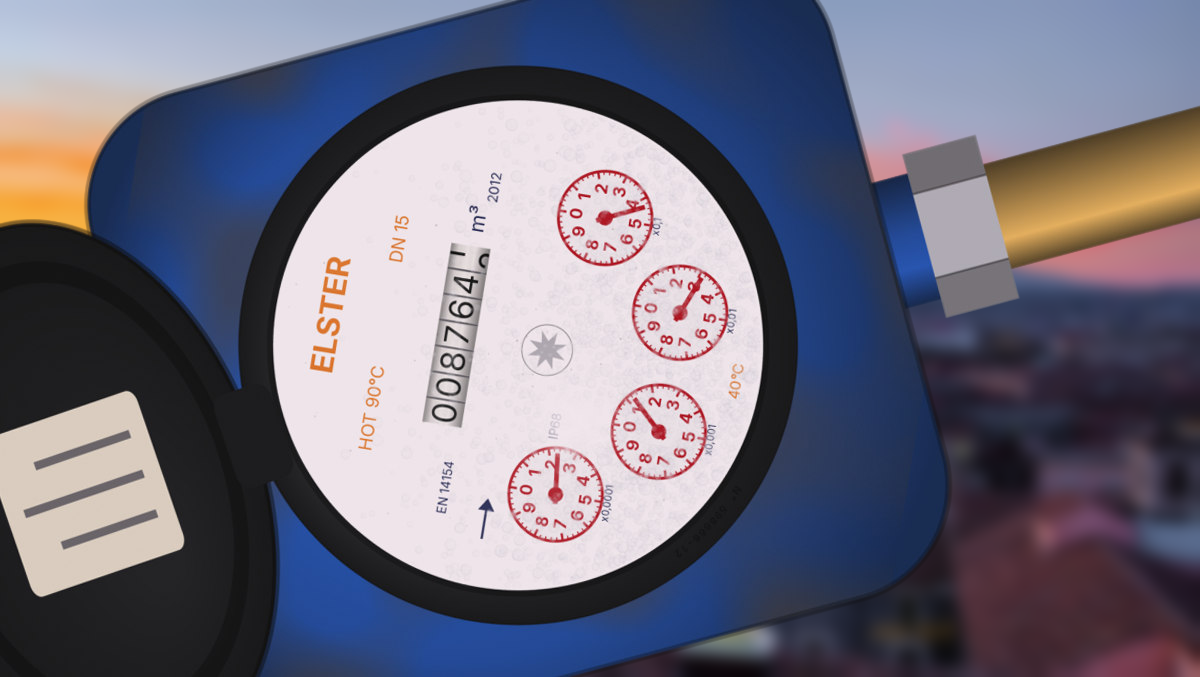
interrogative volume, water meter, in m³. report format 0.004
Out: 87641.4312
